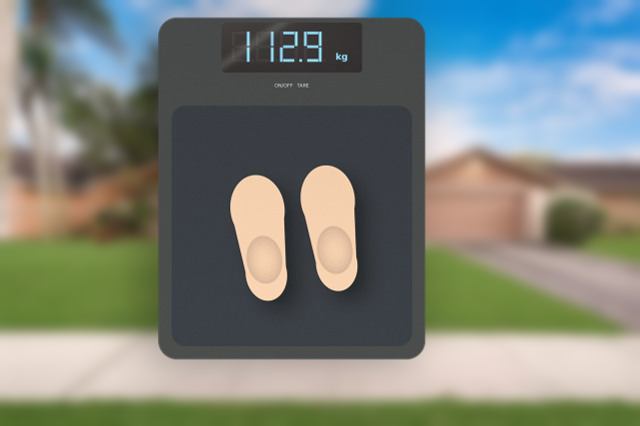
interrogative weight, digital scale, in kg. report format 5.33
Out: 112.9
